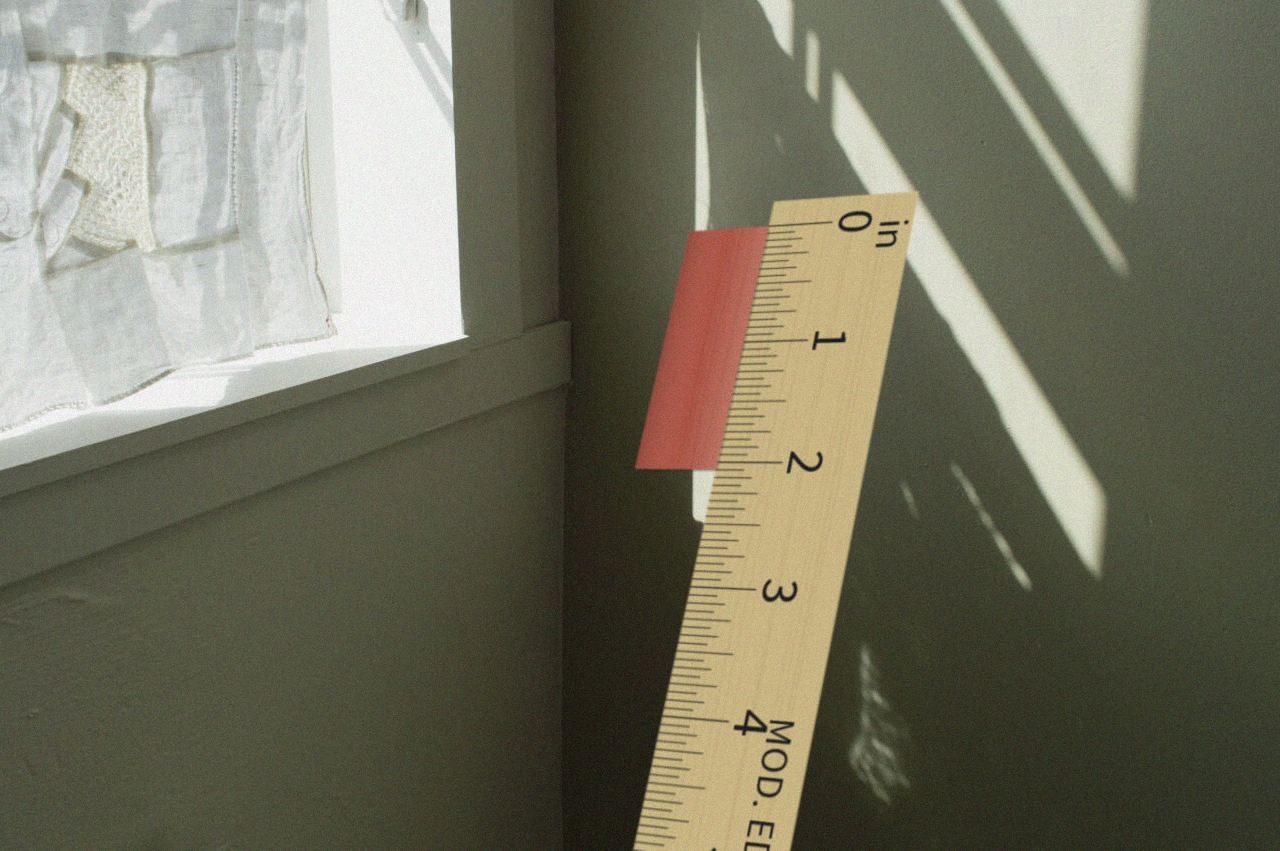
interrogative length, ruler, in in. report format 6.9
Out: 2.0625
